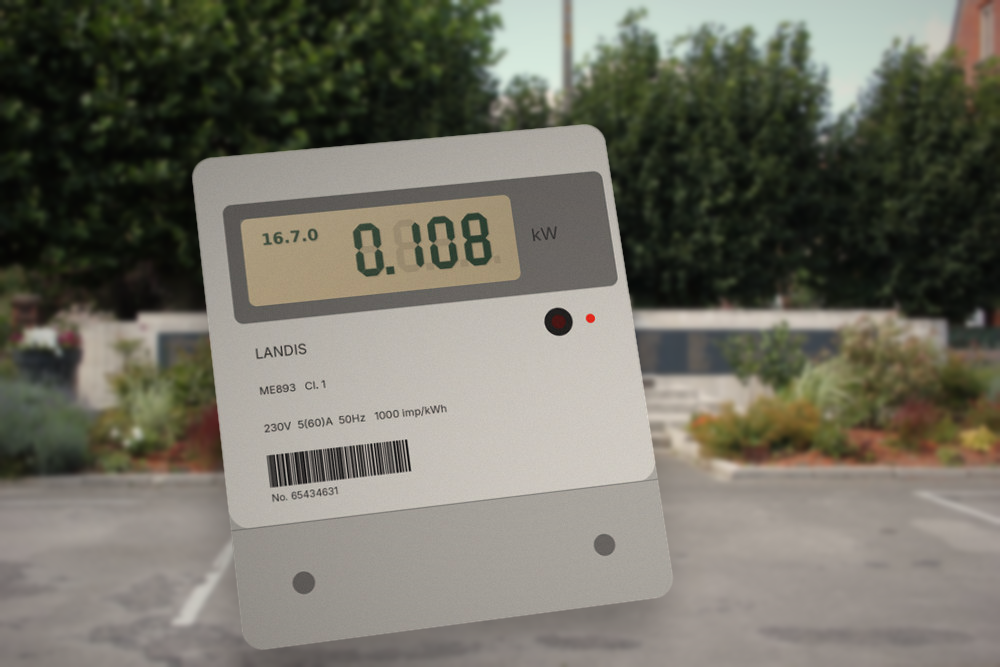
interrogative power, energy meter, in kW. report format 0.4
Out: 0.108
